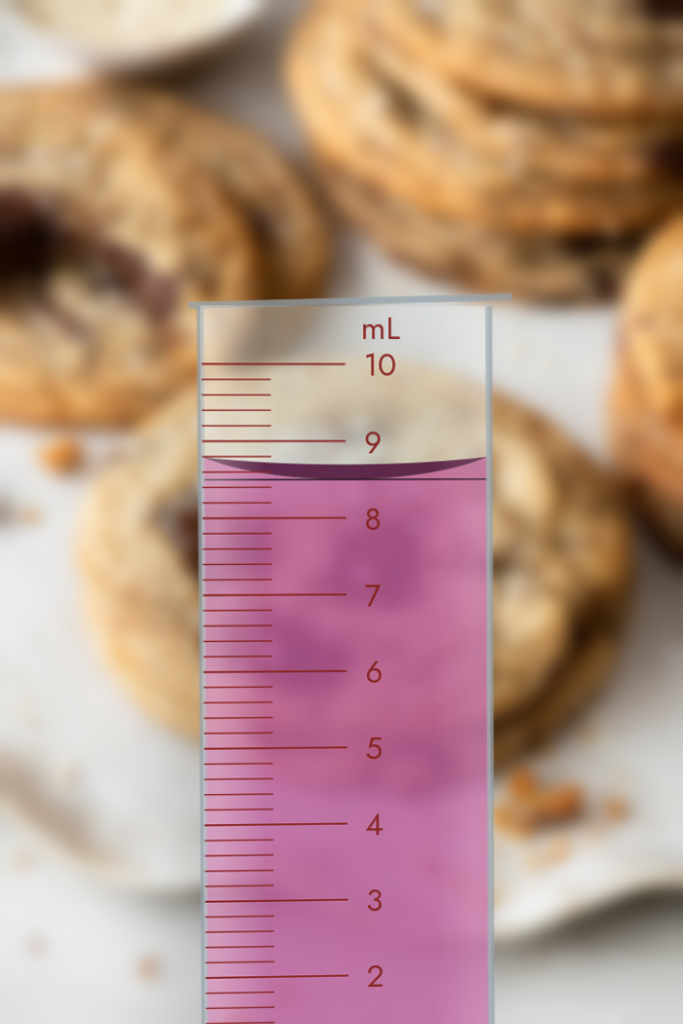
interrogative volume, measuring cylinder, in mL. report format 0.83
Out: 8.5
